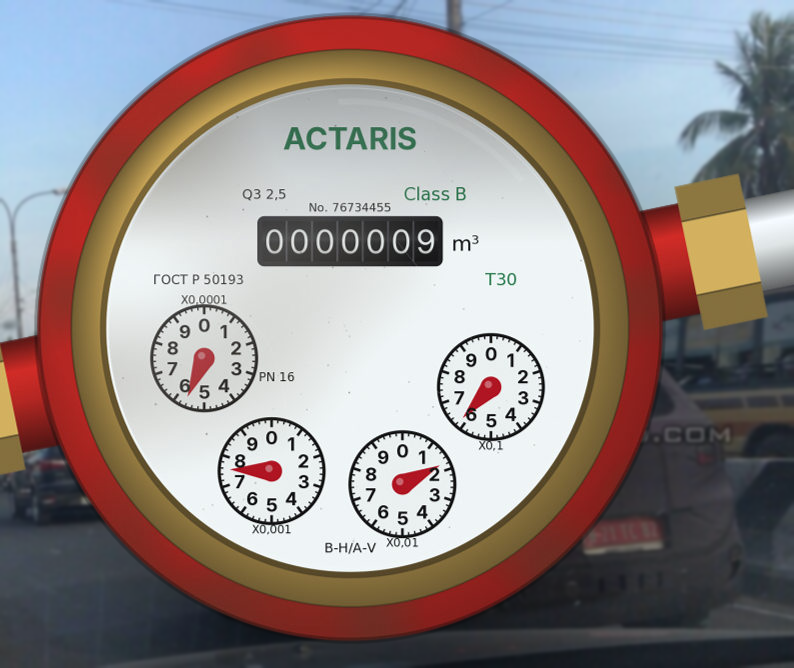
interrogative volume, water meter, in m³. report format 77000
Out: 9.6175
